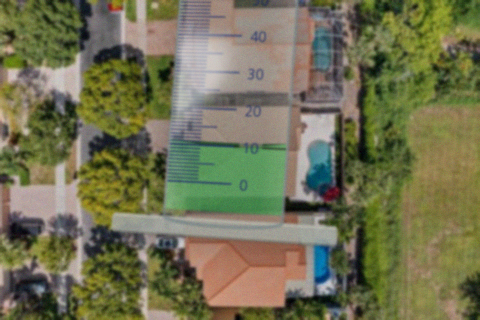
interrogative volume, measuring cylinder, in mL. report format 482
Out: 10
